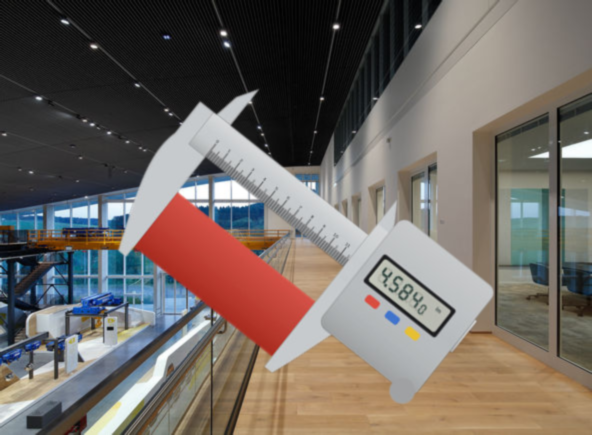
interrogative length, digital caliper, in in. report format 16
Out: 4.5840
